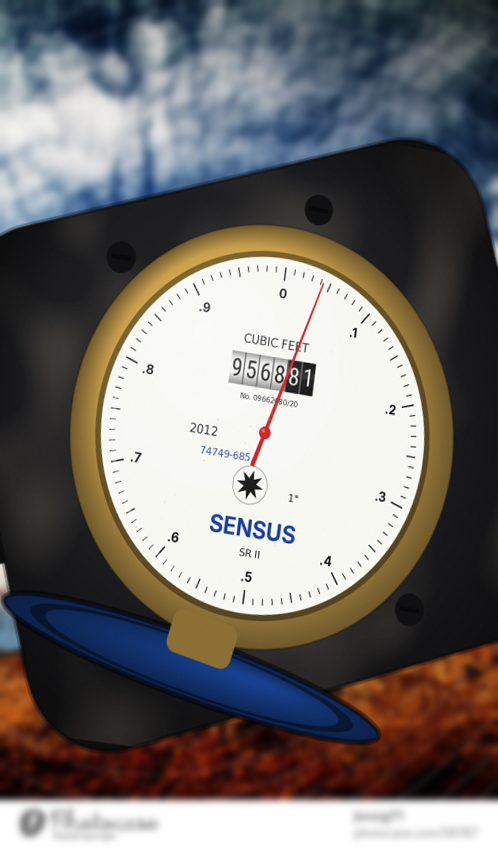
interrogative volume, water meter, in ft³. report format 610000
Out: 956881.04
